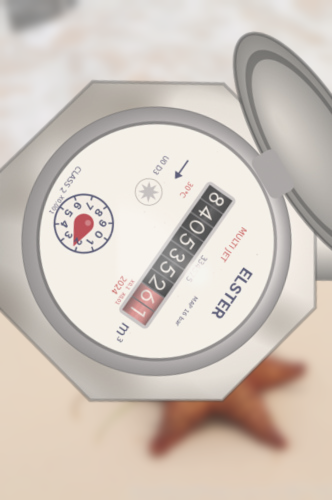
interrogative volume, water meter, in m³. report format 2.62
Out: 8405352.612
